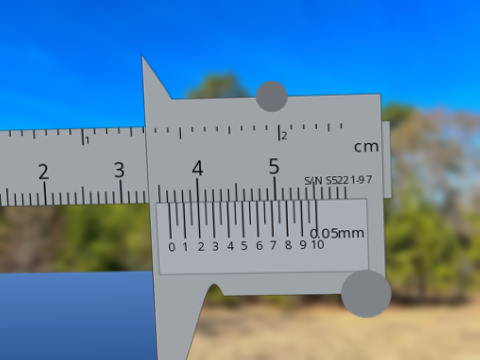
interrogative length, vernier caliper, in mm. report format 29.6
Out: 36.2
